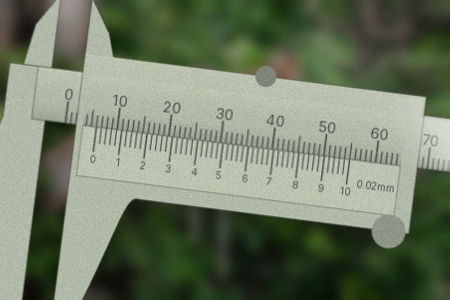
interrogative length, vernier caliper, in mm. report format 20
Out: 6.0
